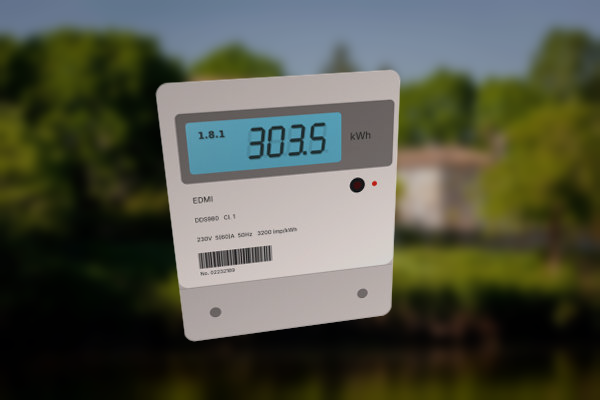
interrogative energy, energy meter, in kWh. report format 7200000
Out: 303.5
